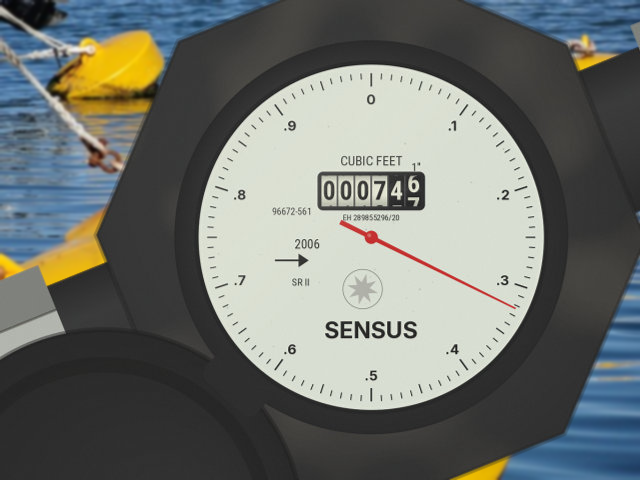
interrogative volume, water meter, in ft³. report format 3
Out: 746.32
